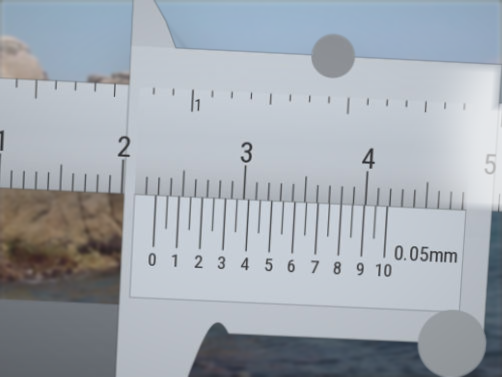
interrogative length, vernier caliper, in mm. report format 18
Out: 22.8
